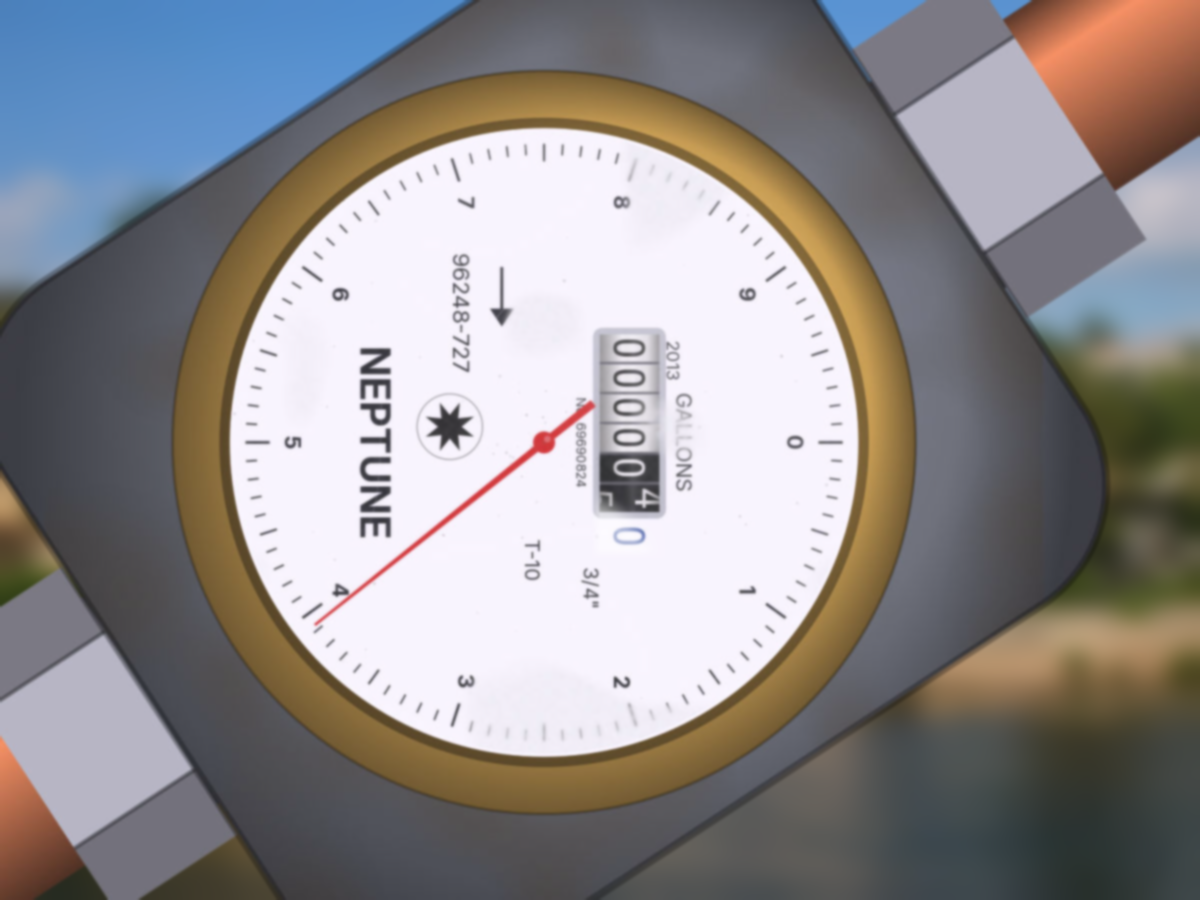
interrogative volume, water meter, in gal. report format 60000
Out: 43.9
